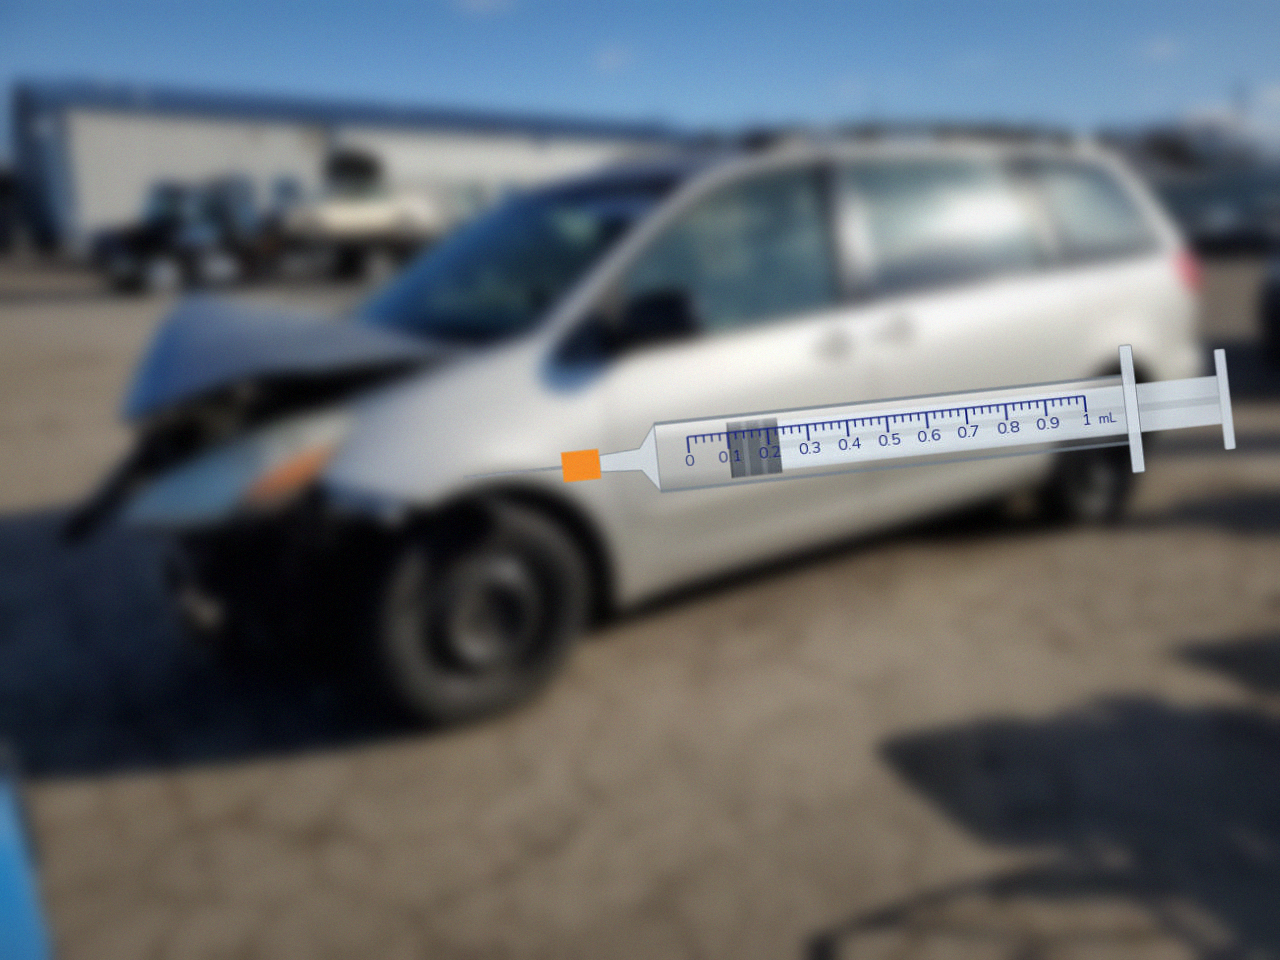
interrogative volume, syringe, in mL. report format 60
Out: 0.1
